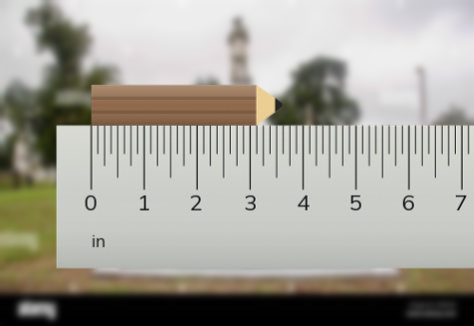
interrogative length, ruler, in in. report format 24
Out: 3.625
